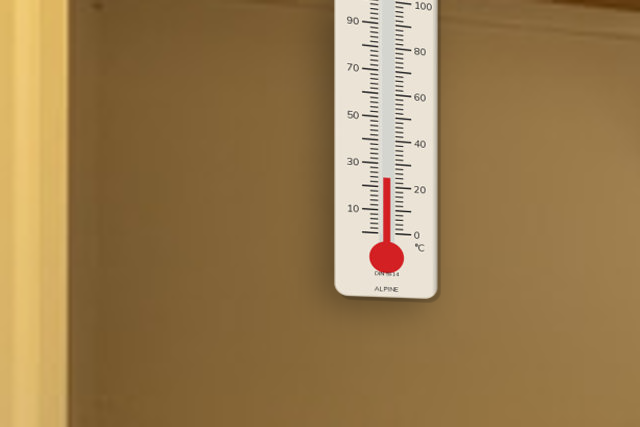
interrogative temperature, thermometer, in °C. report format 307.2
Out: 24
